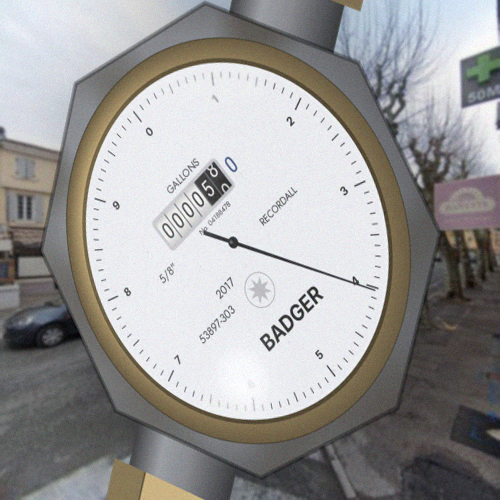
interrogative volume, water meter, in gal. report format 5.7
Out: 584.0
